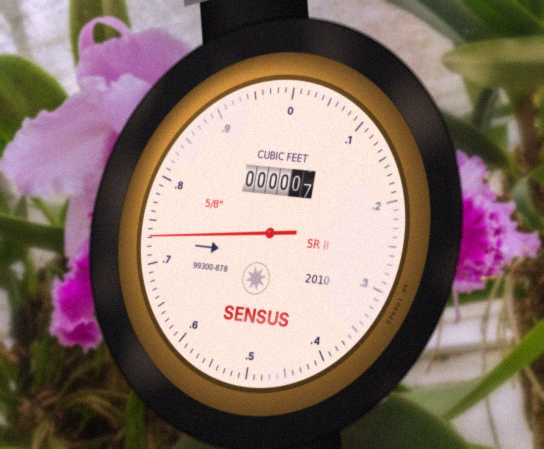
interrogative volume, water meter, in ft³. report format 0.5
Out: 6.73
